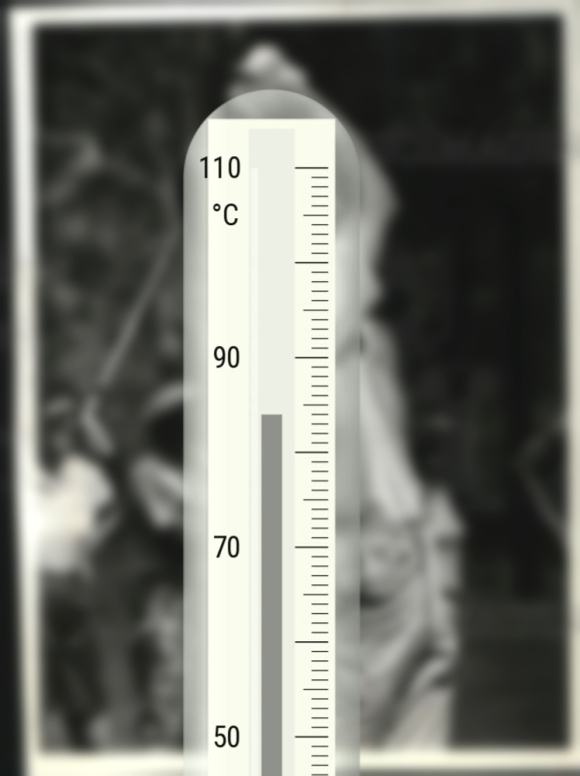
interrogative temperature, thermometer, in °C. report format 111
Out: 84
